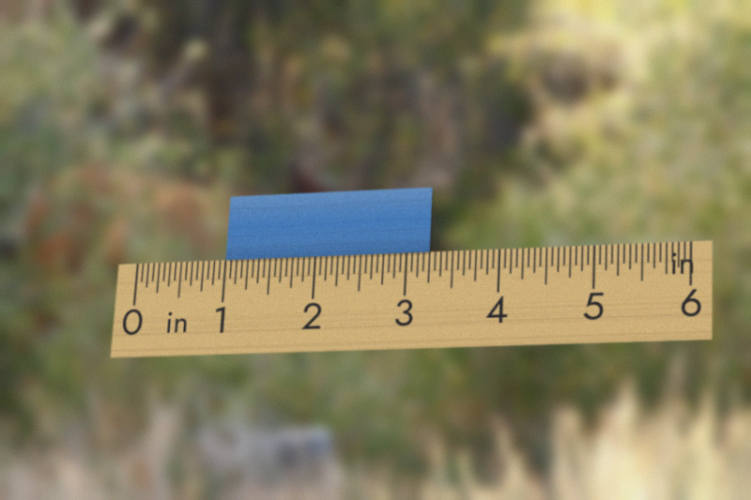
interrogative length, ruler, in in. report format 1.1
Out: 2.25
